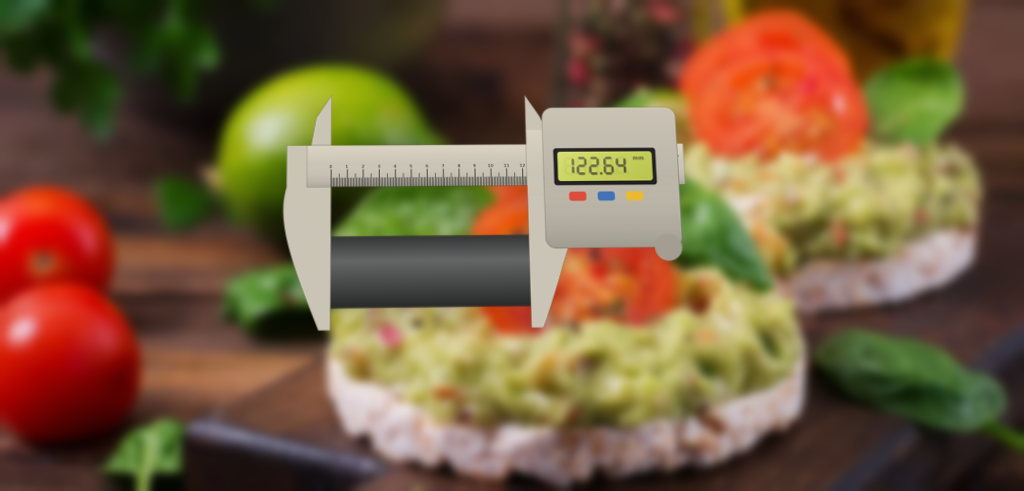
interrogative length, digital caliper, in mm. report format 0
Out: 122.64
